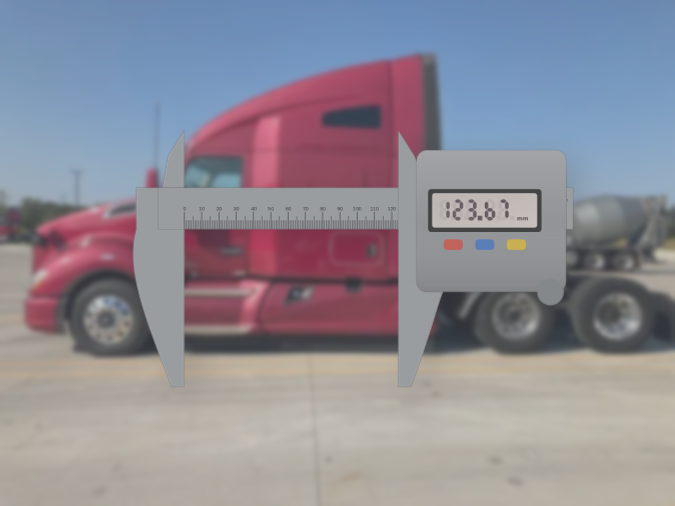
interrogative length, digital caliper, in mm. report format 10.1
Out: 123.67
